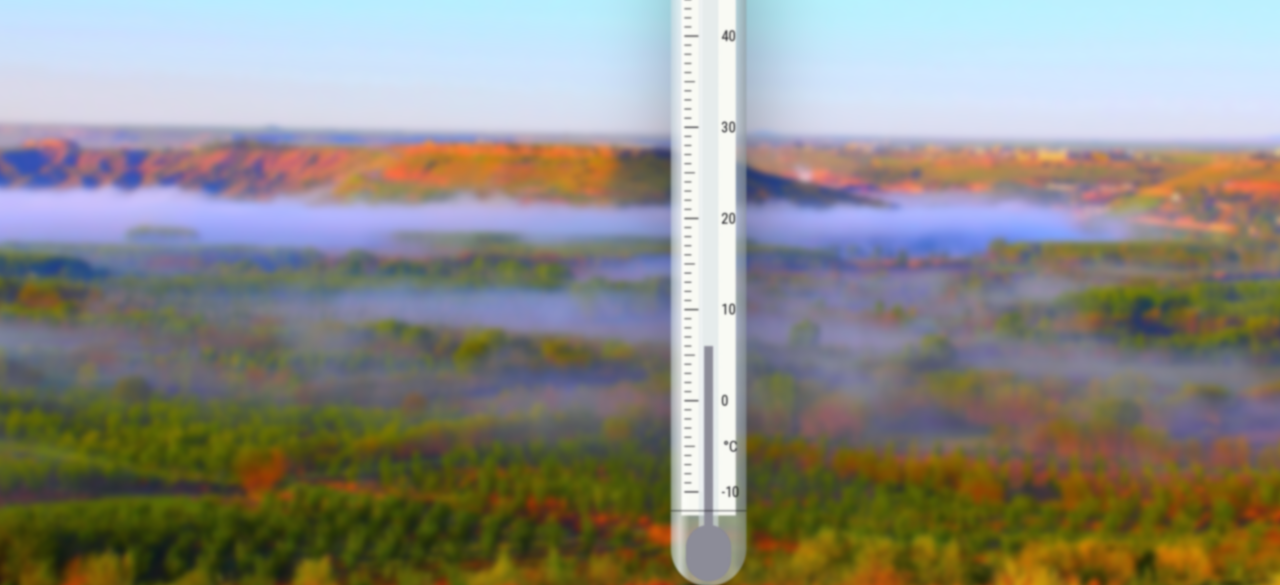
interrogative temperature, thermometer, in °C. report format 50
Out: 6
